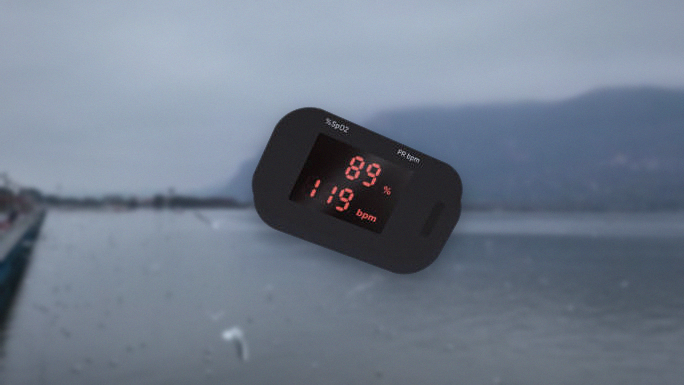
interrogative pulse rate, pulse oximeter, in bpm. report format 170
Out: 119
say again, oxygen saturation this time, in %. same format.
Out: 89
